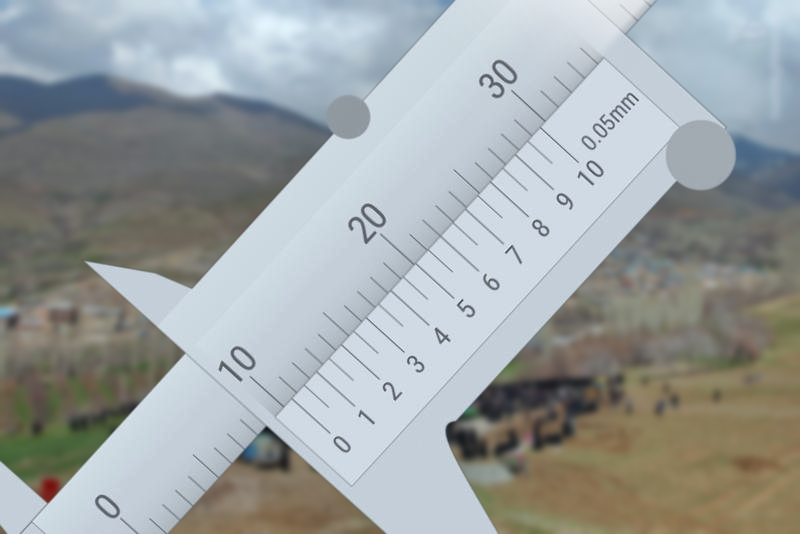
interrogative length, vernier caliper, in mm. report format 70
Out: 10.6
